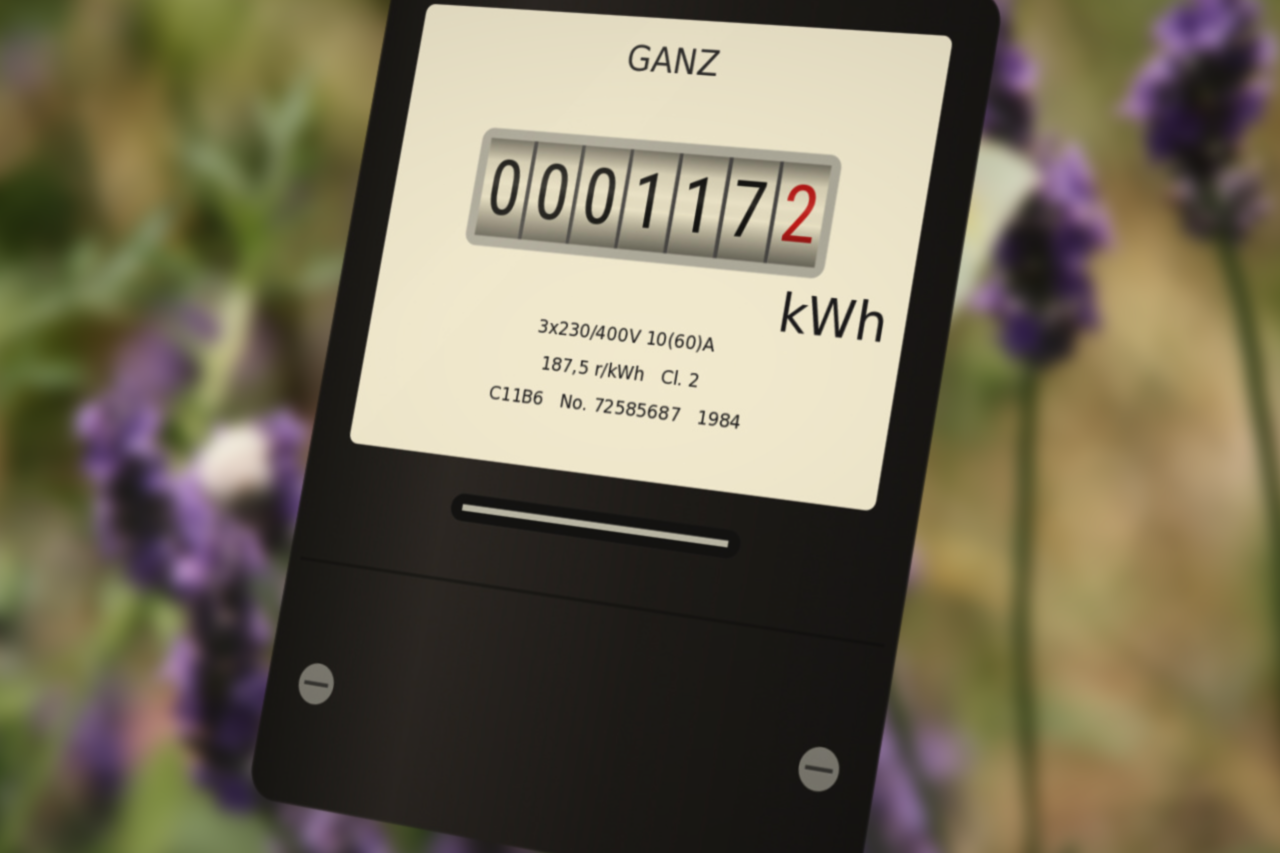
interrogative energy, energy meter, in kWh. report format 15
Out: 117.2
